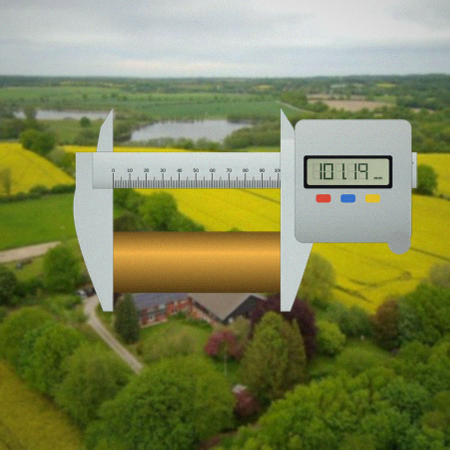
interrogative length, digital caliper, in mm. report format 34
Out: 101.19
